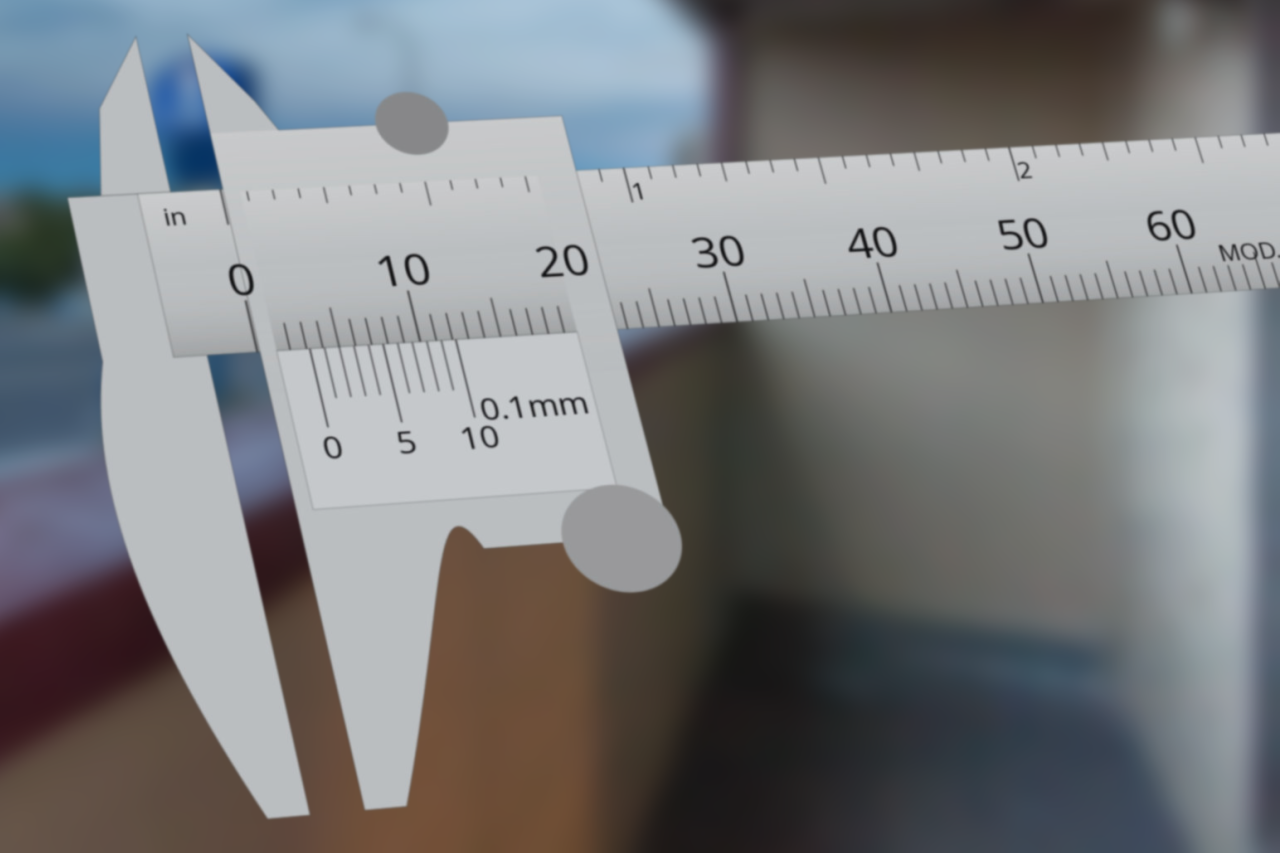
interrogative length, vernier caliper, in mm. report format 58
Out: 3.2
